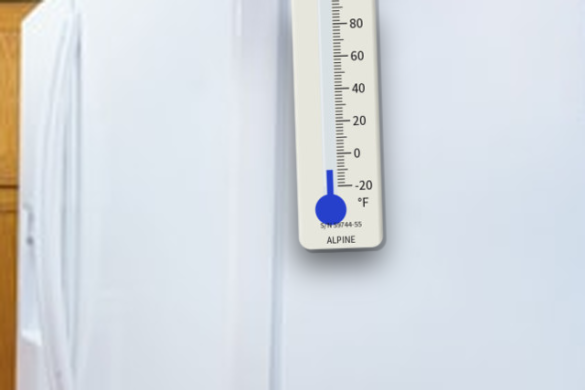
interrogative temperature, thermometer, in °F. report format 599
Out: -10
